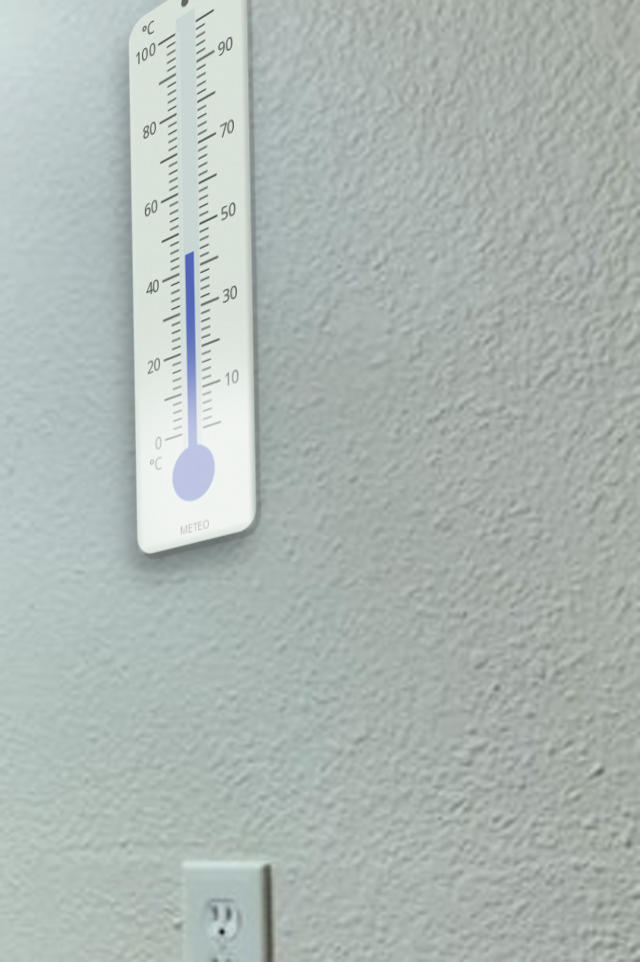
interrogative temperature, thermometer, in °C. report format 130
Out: 44
